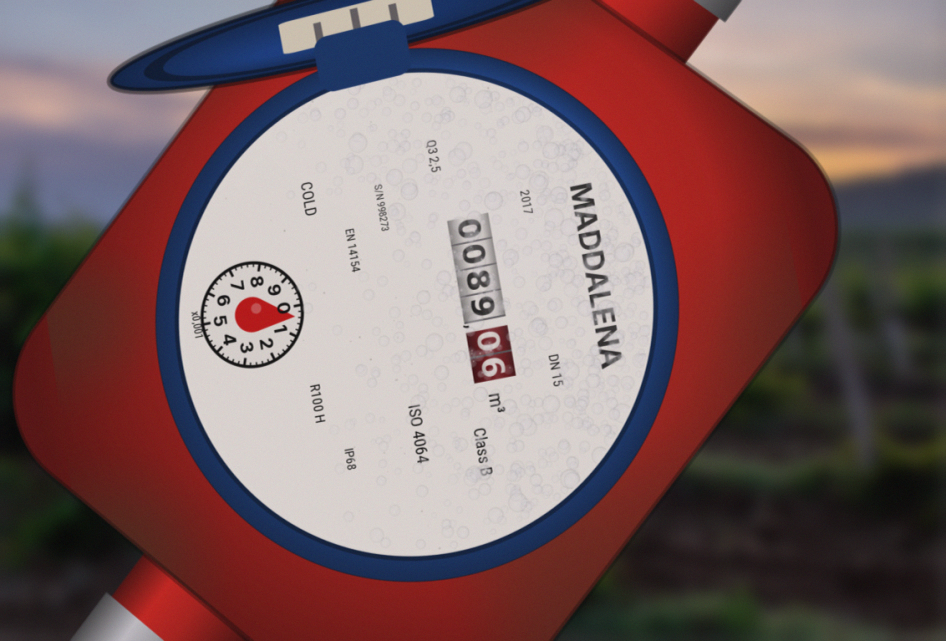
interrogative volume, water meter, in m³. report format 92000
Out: 89.060
